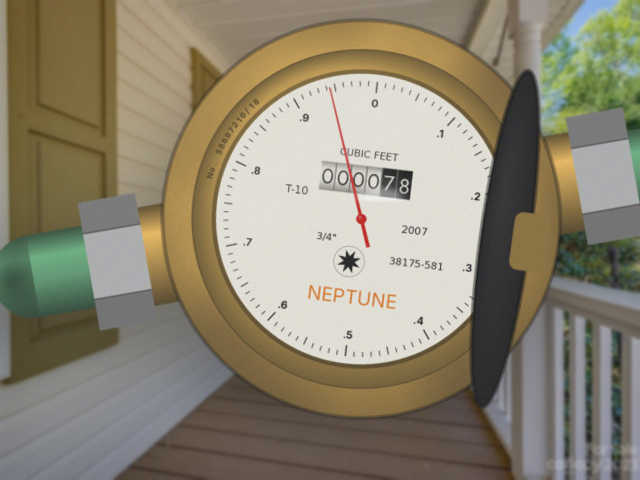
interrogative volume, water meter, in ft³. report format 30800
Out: 77.94
